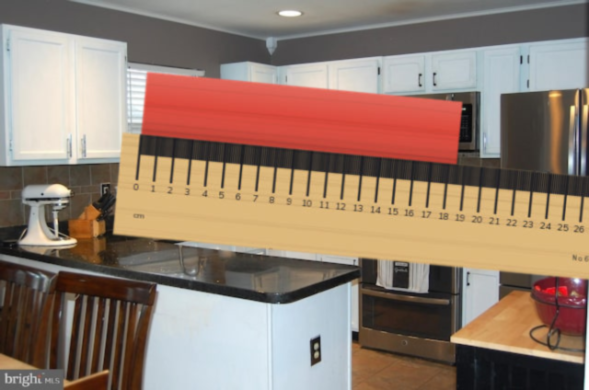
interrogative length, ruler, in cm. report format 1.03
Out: 18.5
